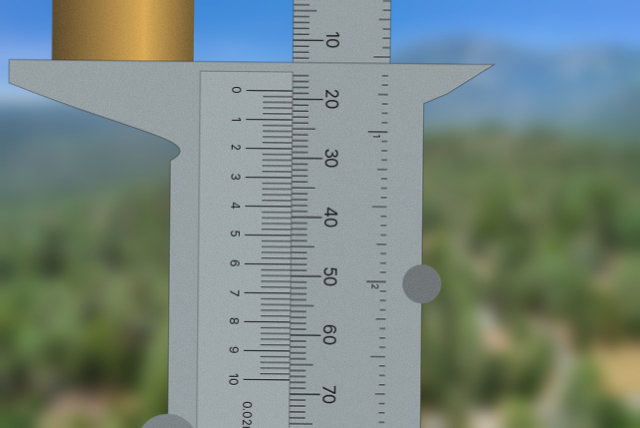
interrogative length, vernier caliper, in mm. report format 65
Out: 18.6
